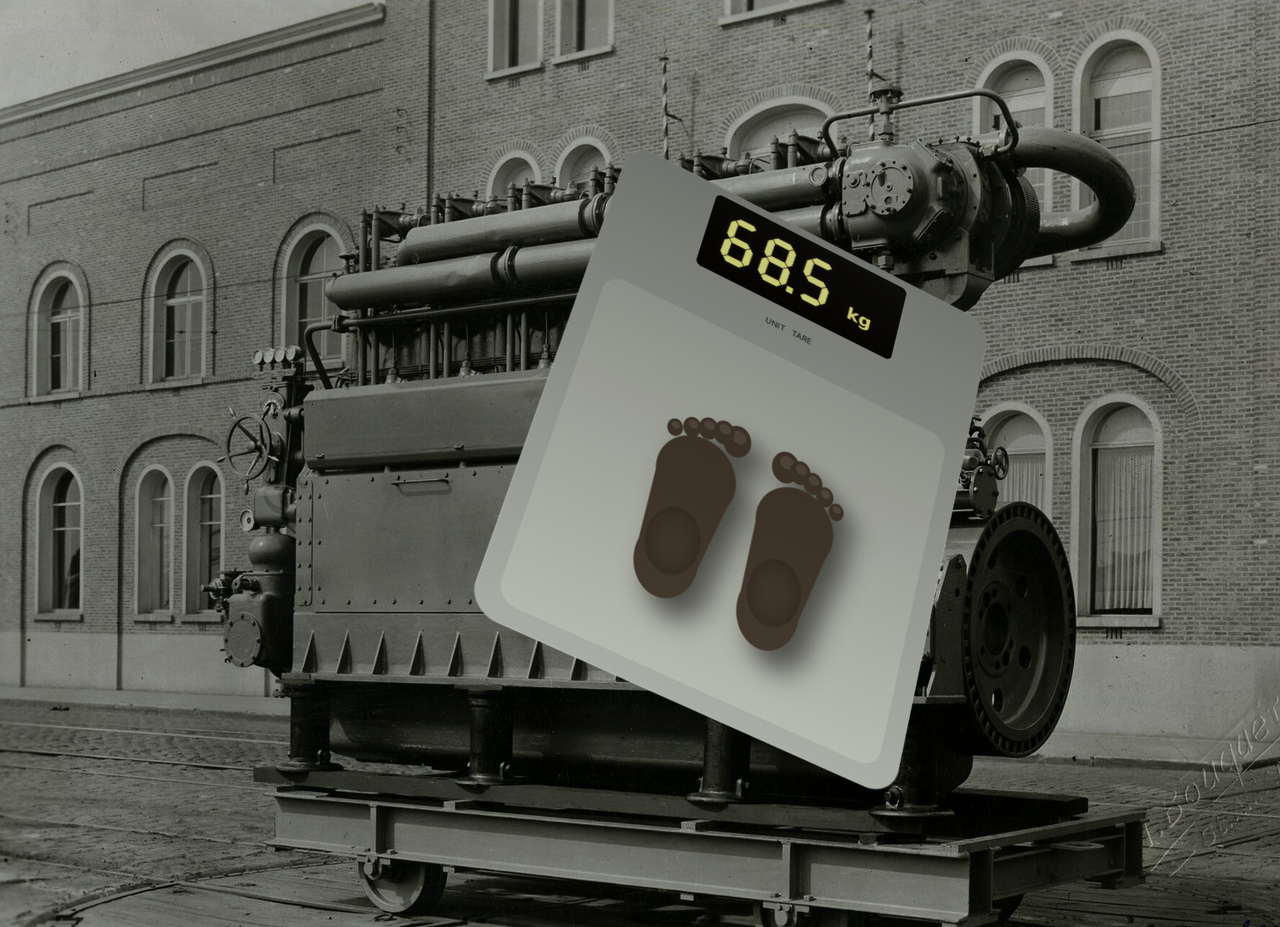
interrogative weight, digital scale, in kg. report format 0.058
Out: 68.5
